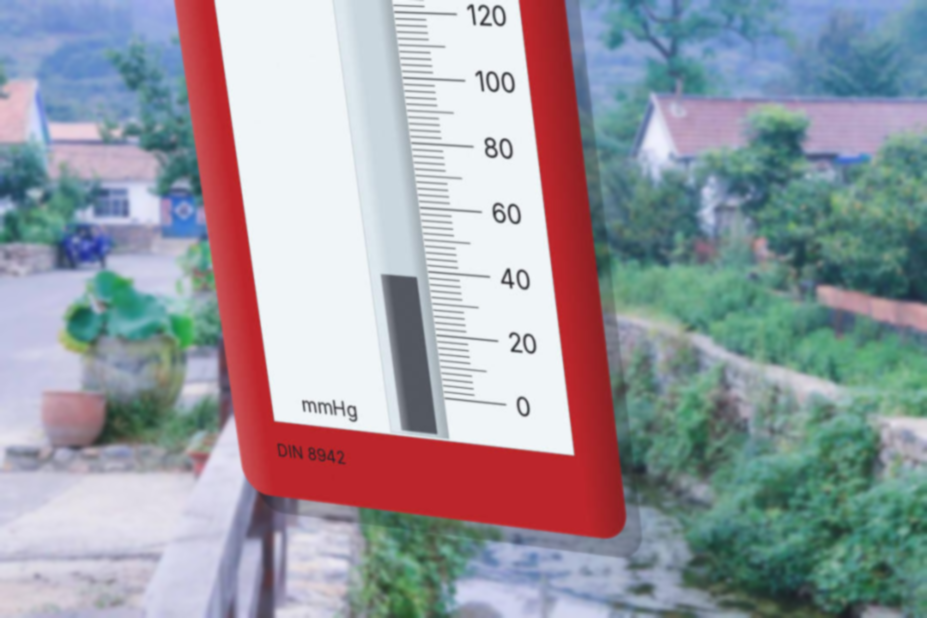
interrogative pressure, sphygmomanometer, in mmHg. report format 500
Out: 38
